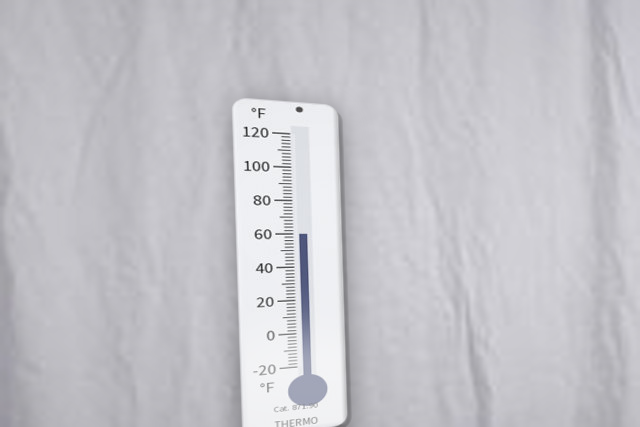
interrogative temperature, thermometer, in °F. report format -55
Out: 60
